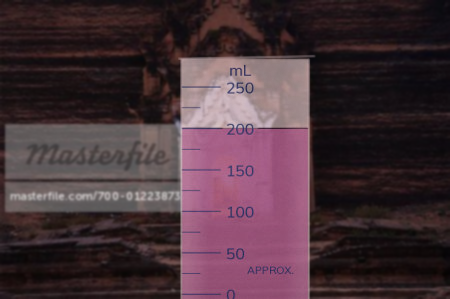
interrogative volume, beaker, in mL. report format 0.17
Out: 200
